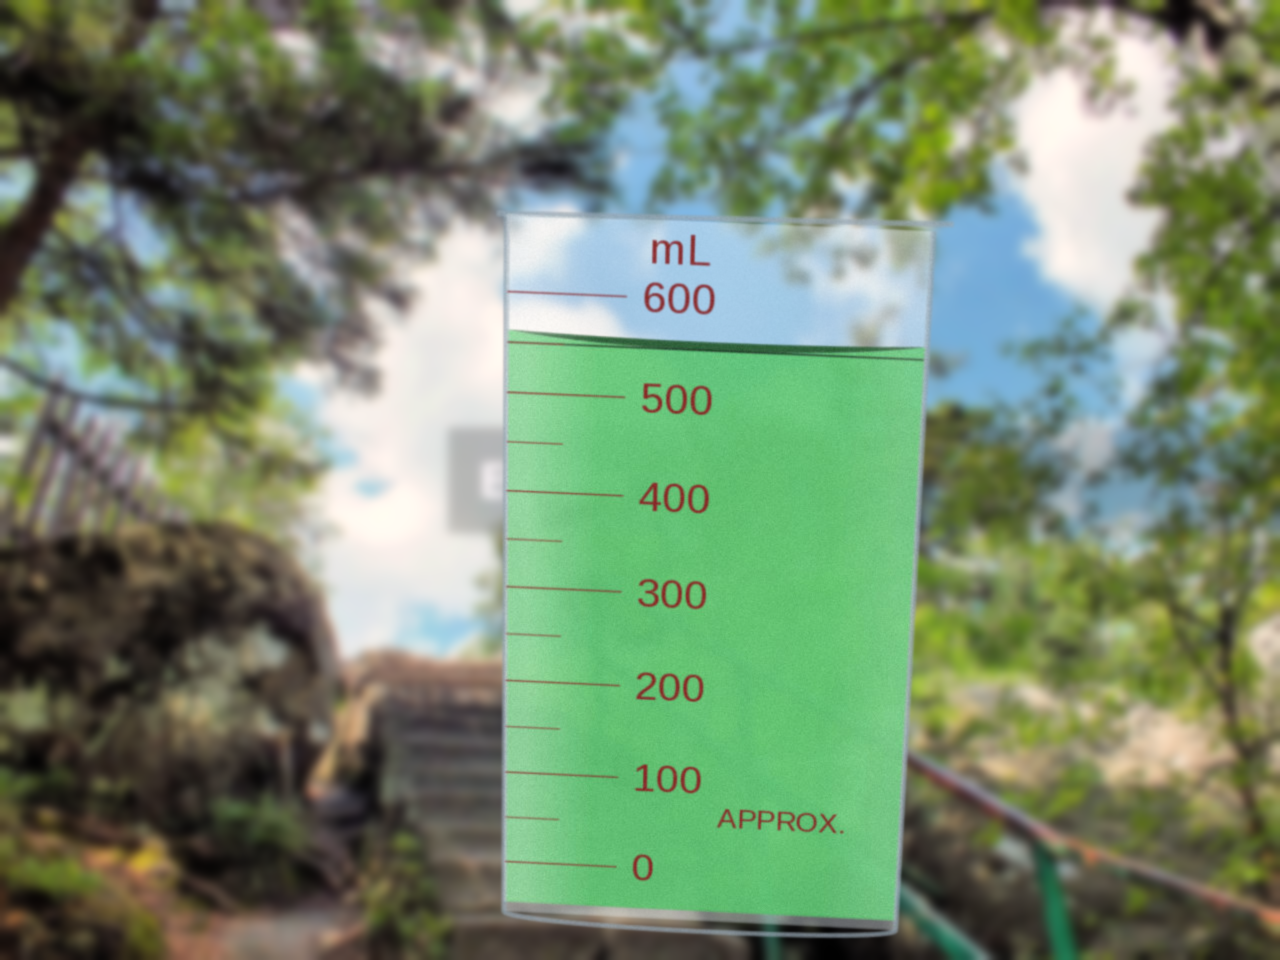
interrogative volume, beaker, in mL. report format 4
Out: 550
